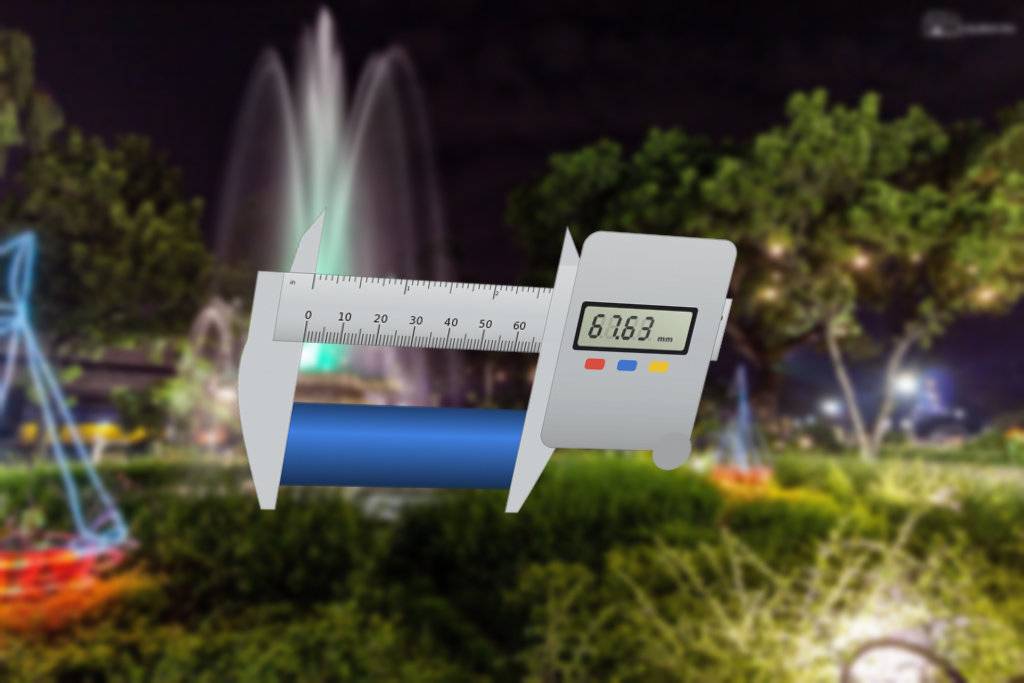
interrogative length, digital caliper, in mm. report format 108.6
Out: 67.63
